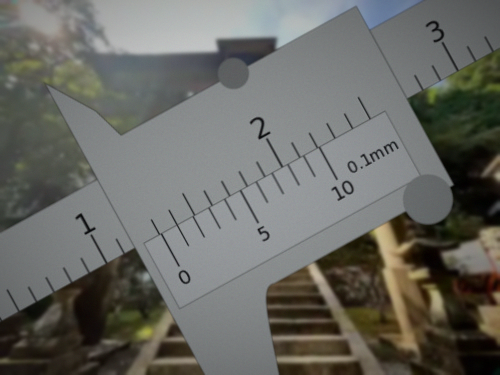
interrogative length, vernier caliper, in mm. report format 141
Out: 13.1
